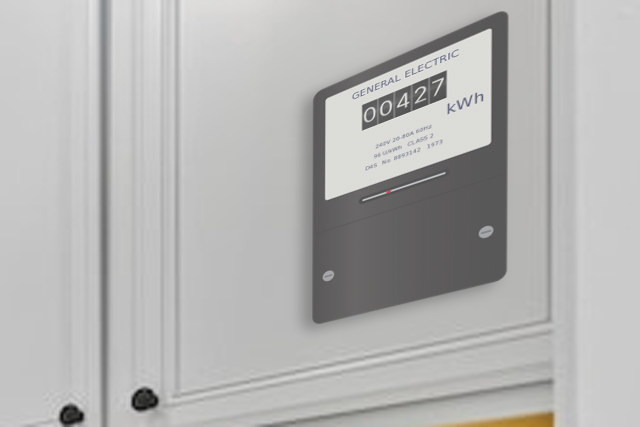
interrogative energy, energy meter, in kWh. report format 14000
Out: 427
